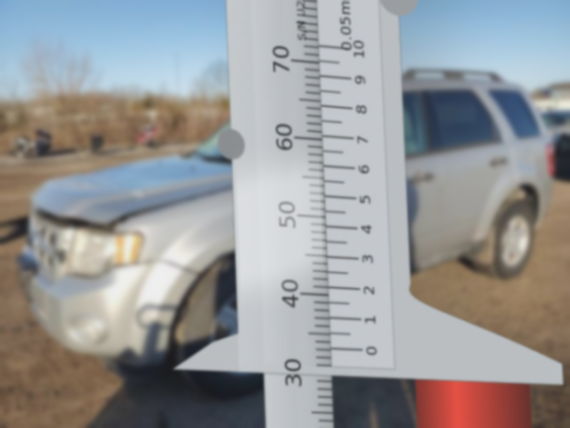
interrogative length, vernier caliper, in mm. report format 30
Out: 33.2
